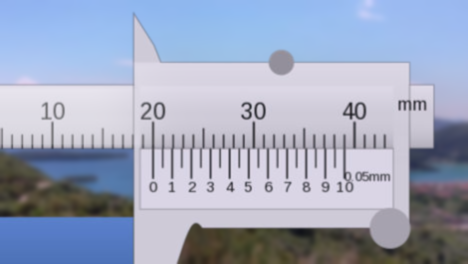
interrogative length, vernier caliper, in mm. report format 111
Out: 20.0
